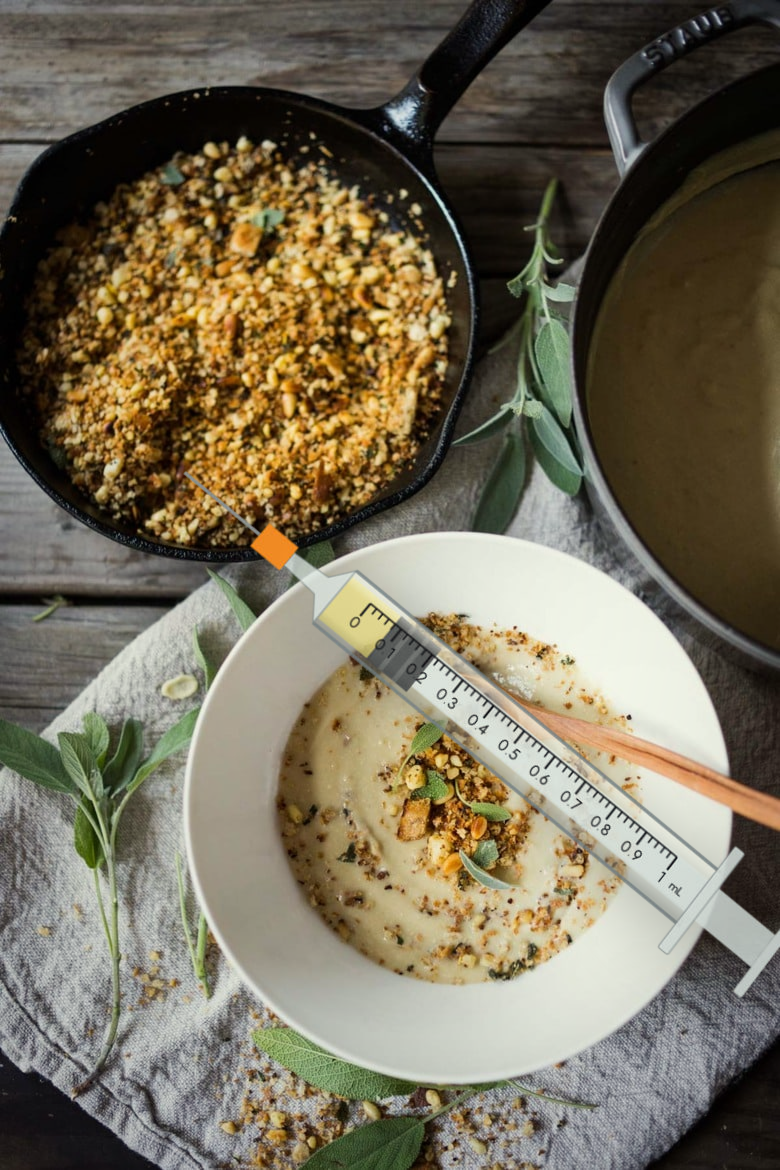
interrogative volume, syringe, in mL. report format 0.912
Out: 0.08
